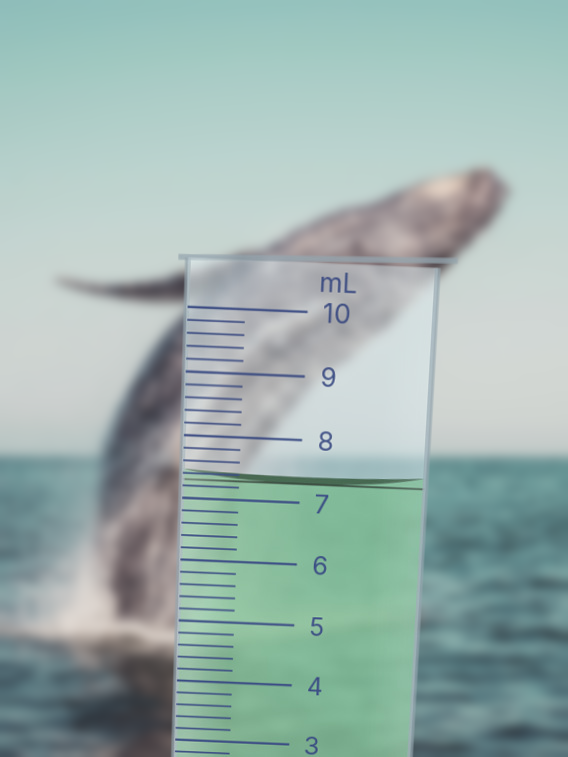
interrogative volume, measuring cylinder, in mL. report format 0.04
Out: 7.3
